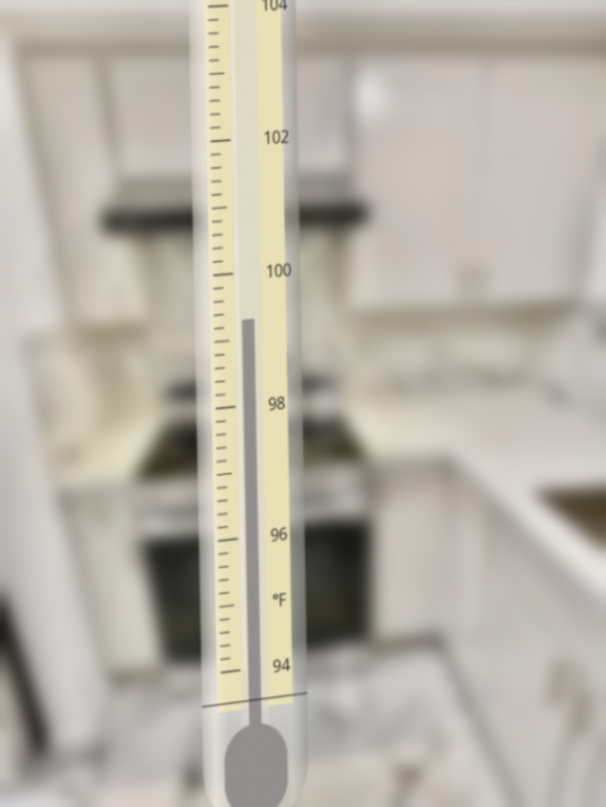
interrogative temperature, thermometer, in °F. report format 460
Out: 99.3
